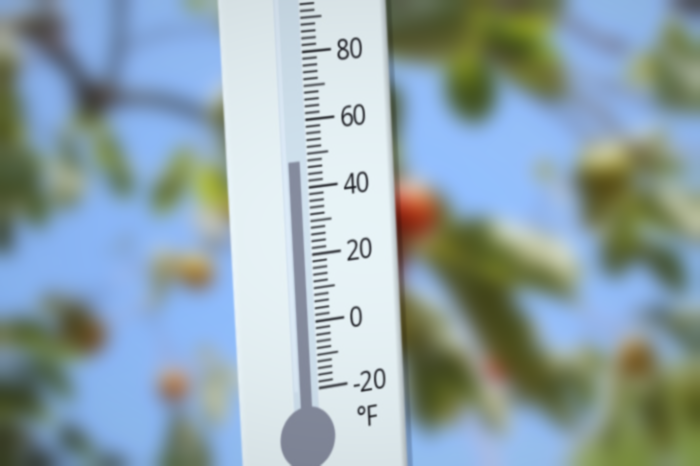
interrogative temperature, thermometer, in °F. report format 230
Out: 48
